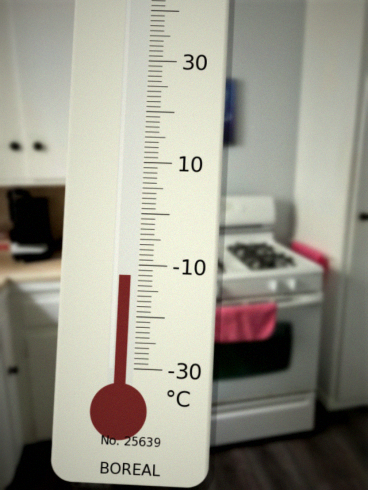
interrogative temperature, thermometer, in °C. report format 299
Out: -12
